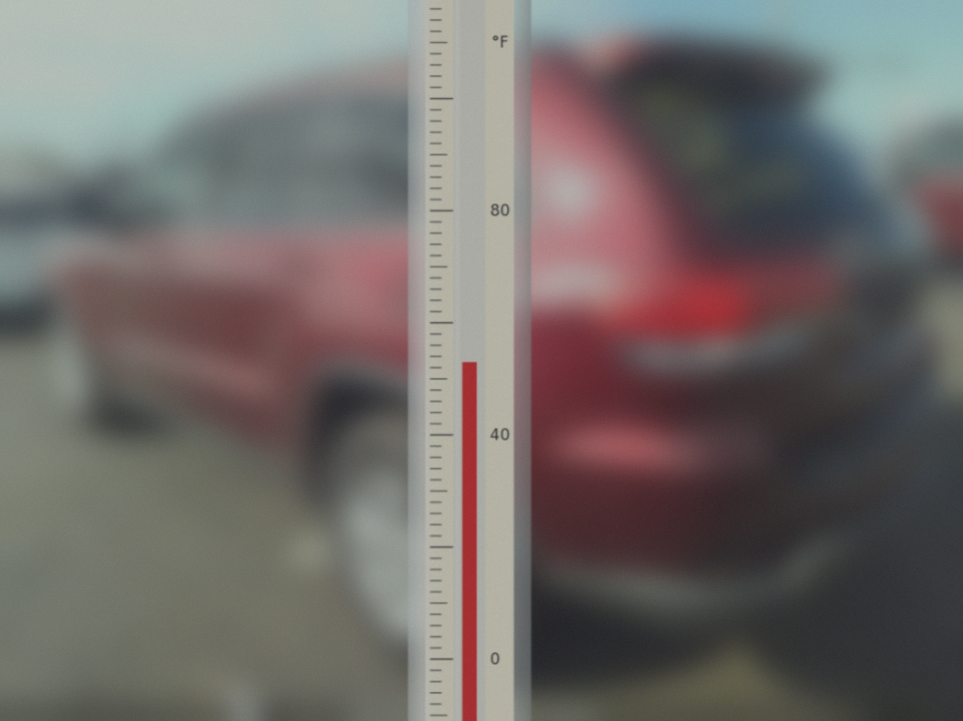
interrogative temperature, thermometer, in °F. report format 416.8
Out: 53
